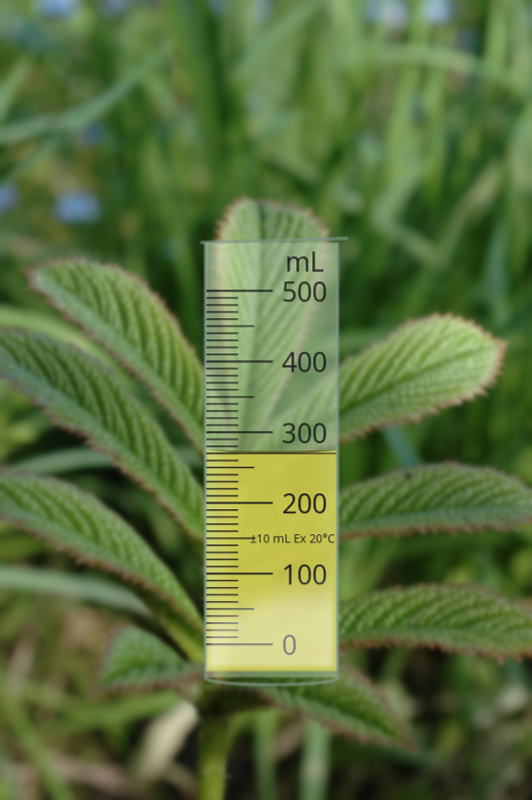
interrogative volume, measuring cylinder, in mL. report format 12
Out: 270
